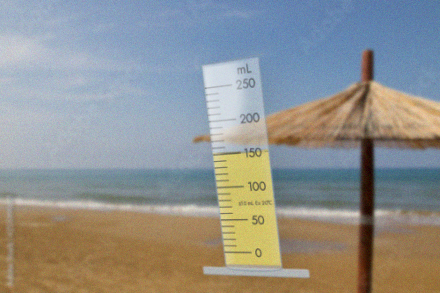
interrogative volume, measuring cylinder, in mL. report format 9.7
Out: 150
